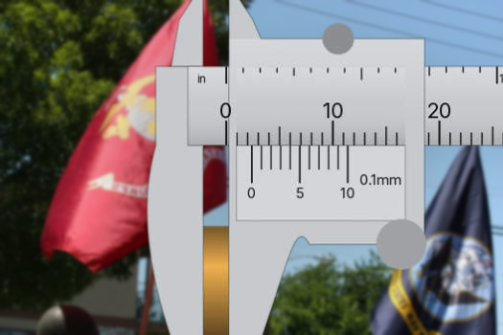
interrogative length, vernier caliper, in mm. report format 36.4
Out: 2.4
